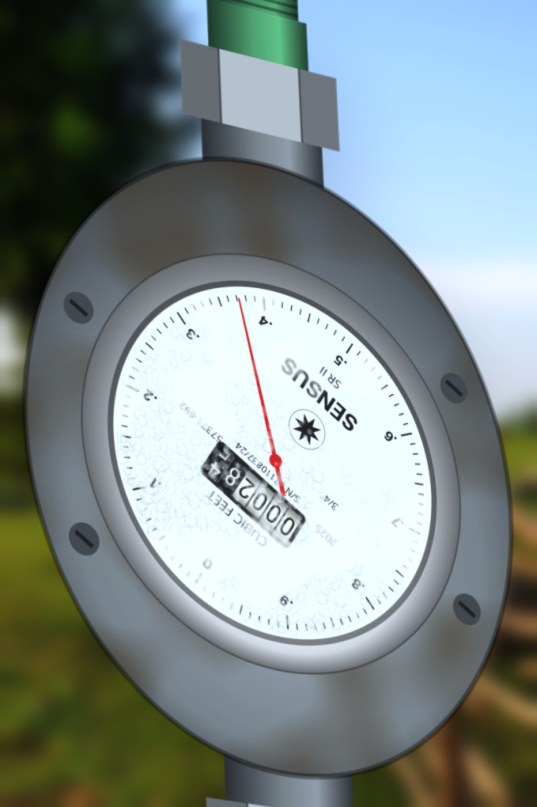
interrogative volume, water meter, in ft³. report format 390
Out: 284.37
